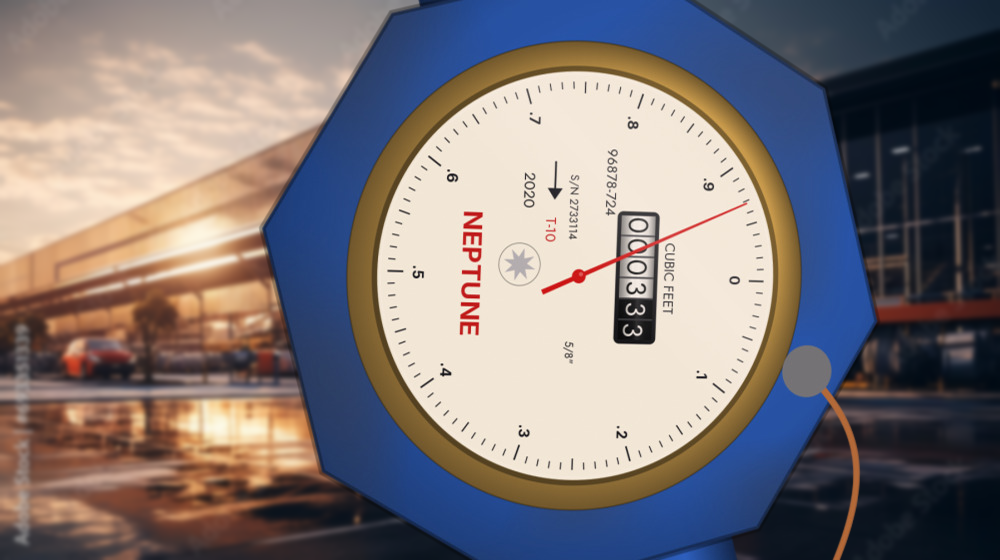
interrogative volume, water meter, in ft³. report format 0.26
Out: 332.93
